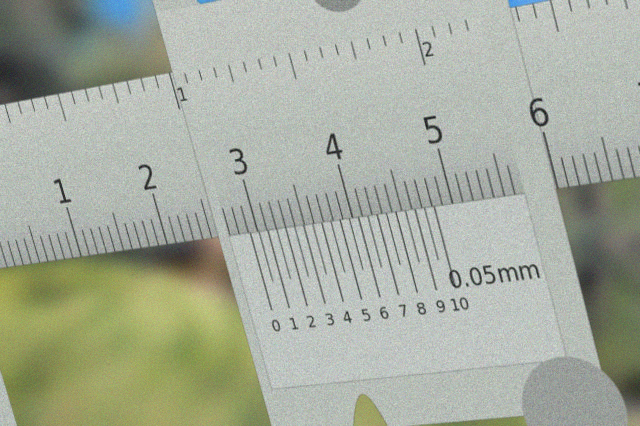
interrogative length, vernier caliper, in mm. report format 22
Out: 29.2
